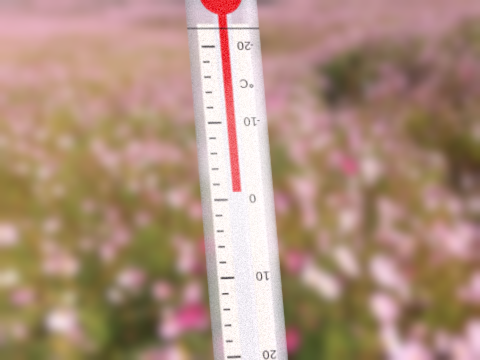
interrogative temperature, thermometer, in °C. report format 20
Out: -1
